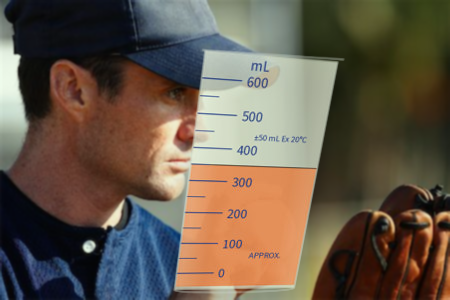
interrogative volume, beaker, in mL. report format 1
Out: 350
